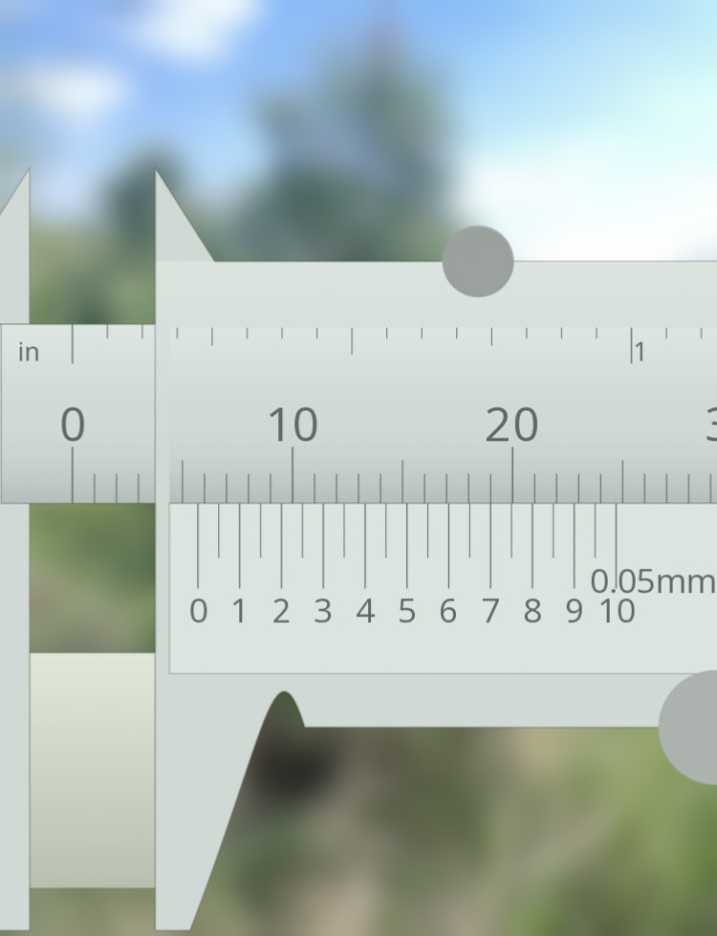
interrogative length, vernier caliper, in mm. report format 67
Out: 5.70
